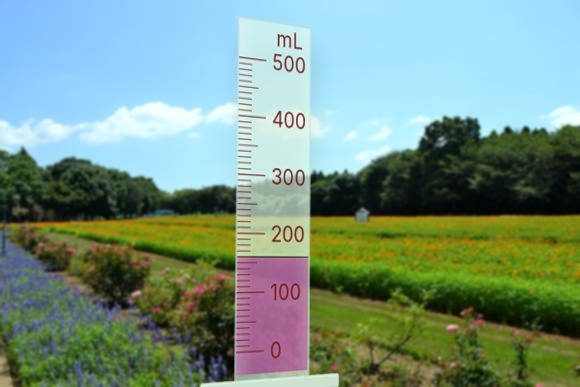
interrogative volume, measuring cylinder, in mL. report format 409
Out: 160
